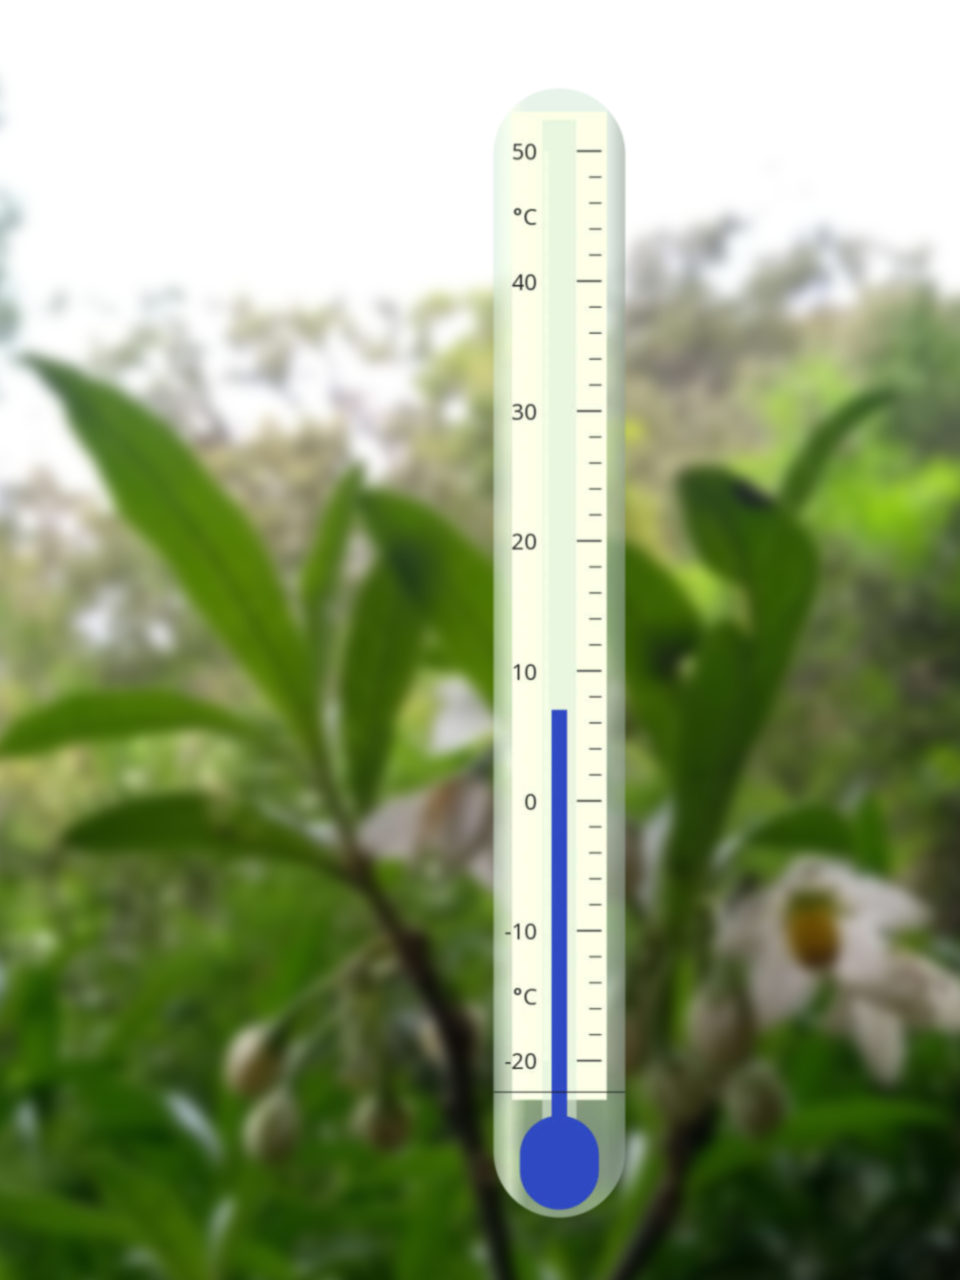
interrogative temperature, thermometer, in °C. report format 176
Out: 7
